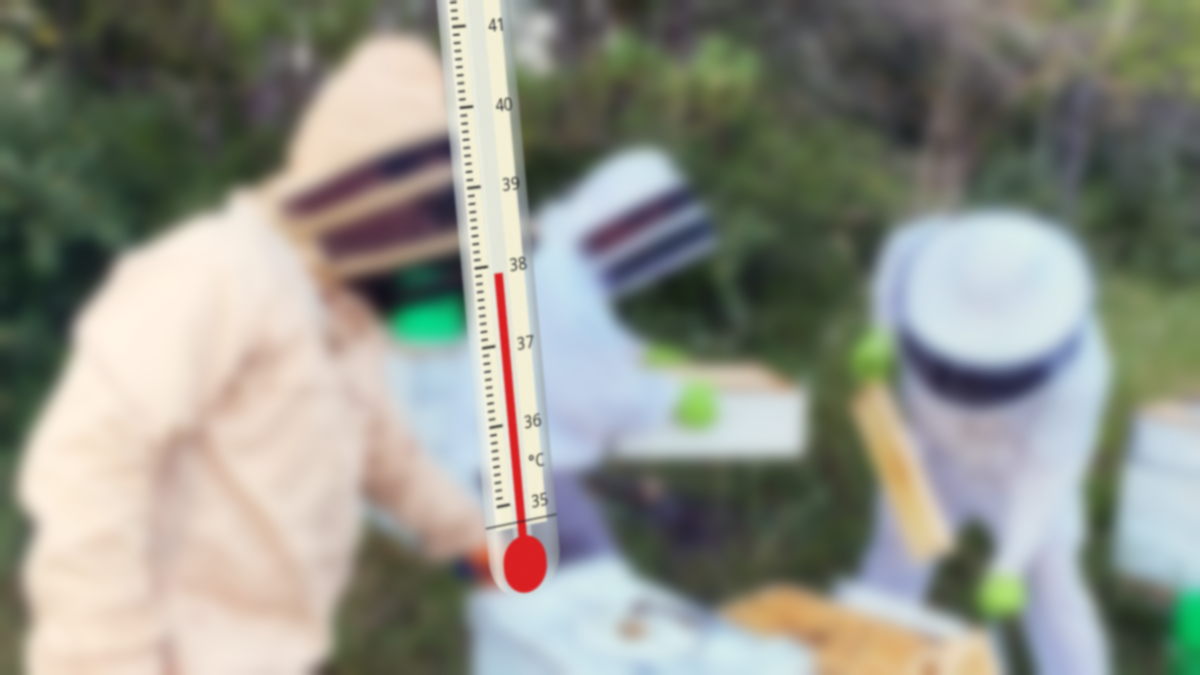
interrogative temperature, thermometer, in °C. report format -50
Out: 37.9
